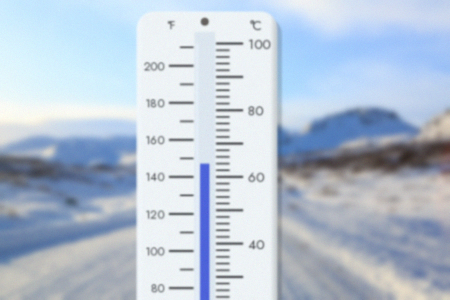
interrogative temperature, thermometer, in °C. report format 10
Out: 64
